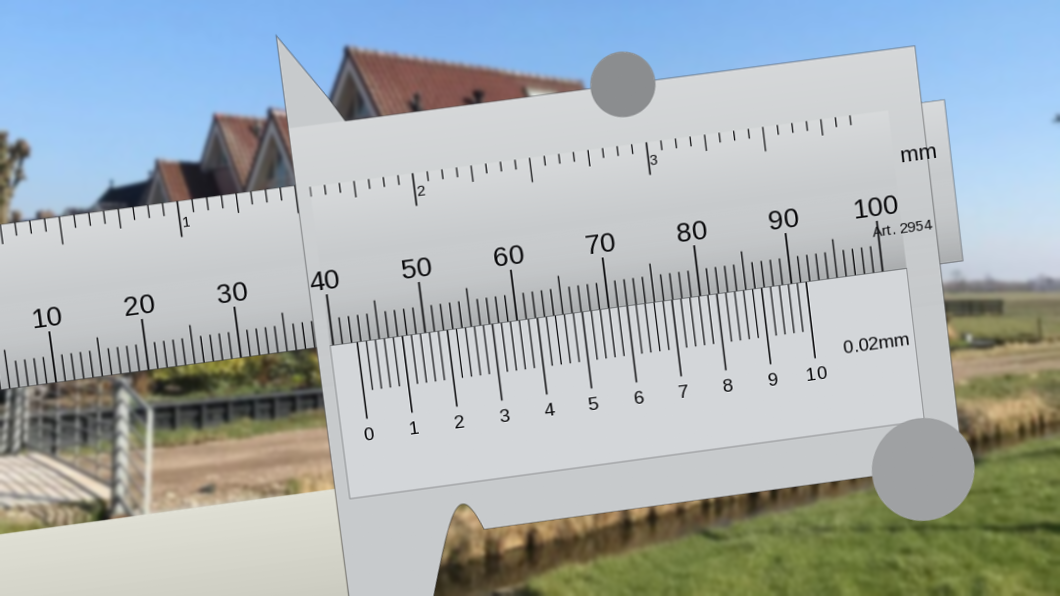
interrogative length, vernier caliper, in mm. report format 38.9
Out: 42.6
